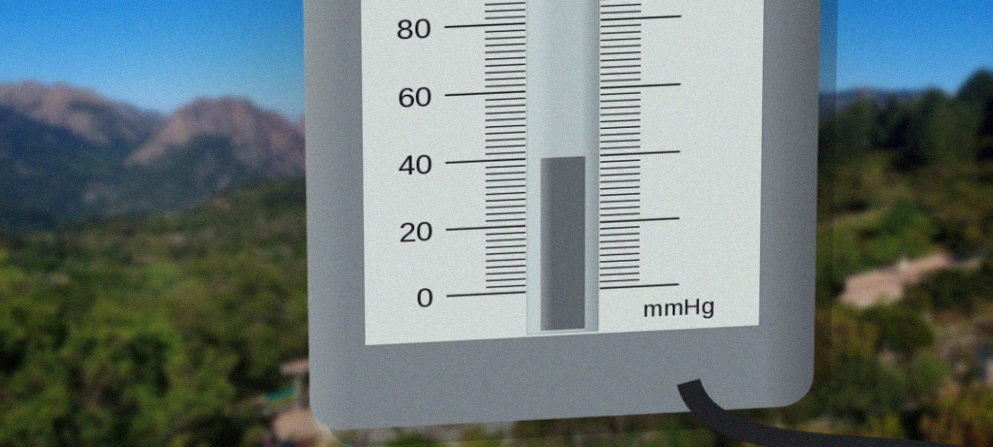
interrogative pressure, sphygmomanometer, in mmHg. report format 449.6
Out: 40
